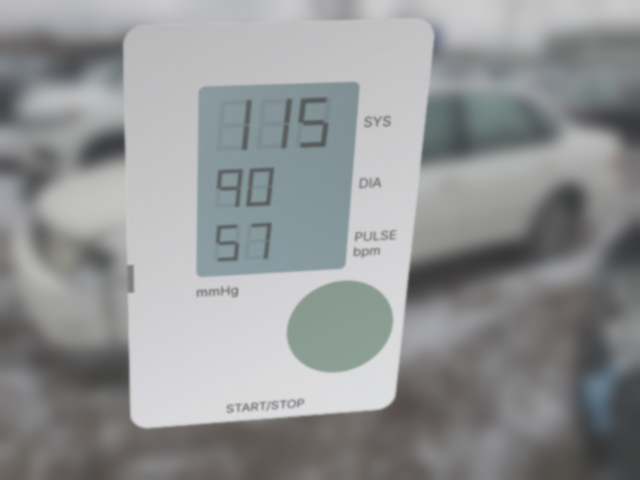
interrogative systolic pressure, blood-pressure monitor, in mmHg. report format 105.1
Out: 115
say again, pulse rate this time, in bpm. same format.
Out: 57
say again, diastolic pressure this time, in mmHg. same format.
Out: 90
